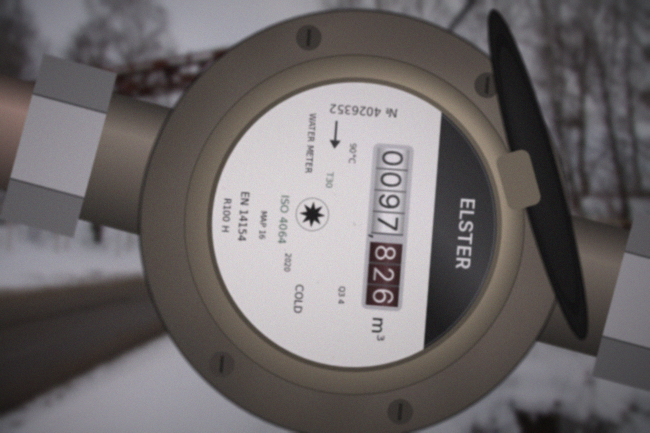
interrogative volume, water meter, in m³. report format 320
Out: 97.826
